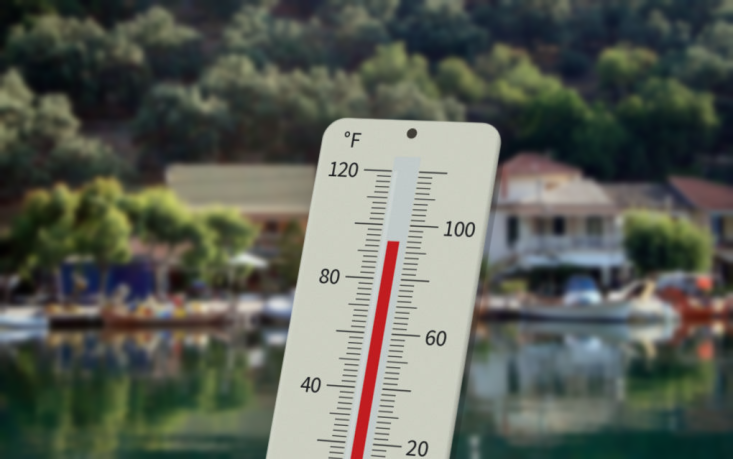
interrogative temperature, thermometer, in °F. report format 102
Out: 94
